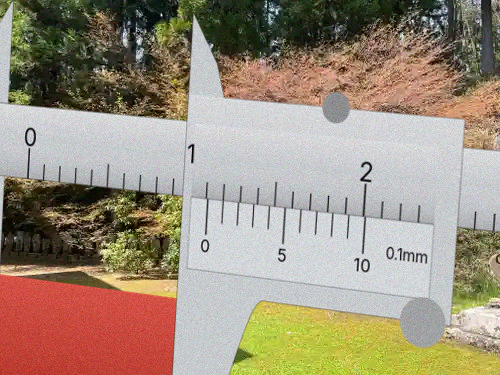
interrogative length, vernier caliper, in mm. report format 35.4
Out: 11.1
